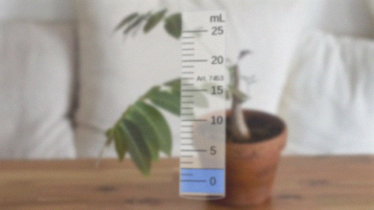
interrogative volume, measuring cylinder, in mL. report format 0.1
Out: 2
